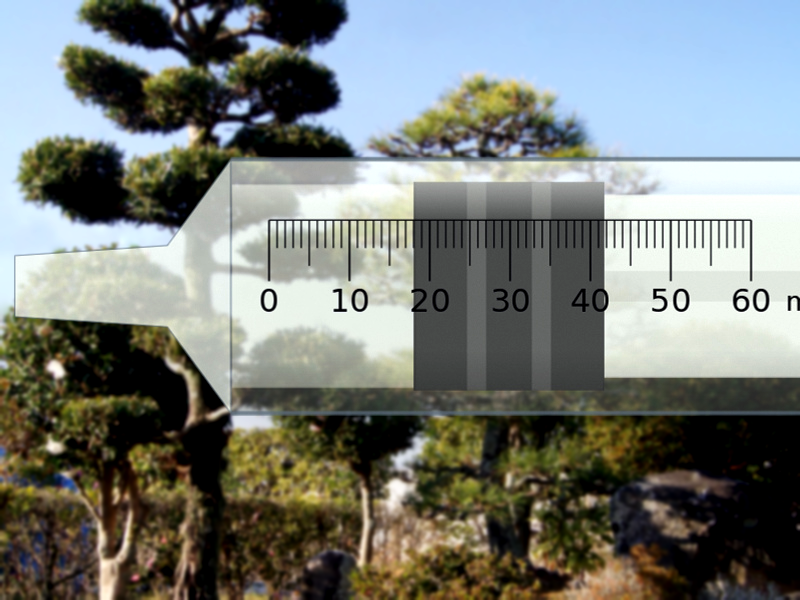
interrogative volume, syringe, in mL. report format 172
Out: 18
